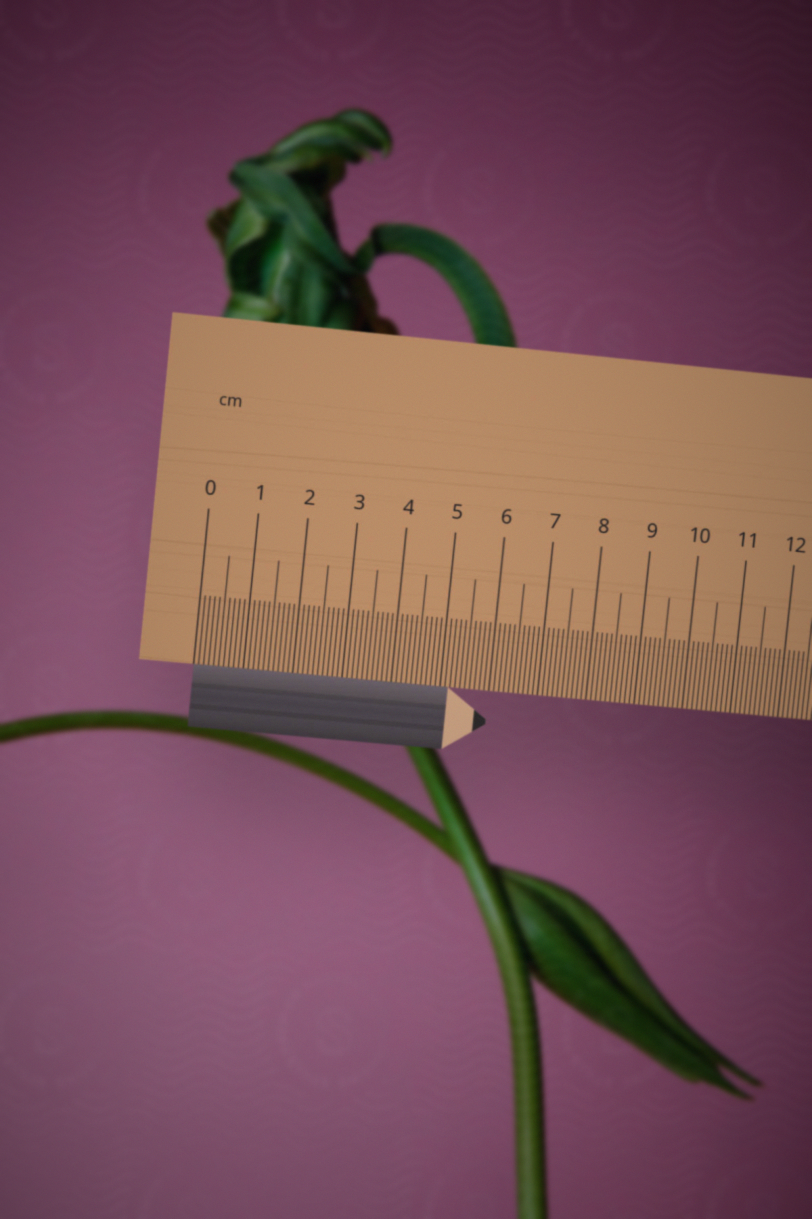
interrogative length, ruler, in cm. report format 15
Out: 6
